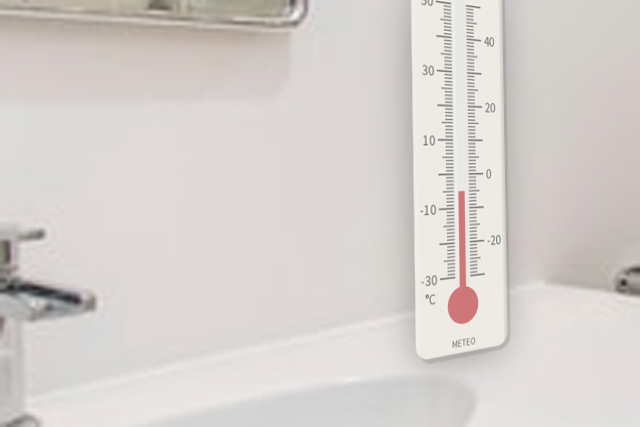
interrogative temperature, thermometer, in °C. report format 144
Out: -5
